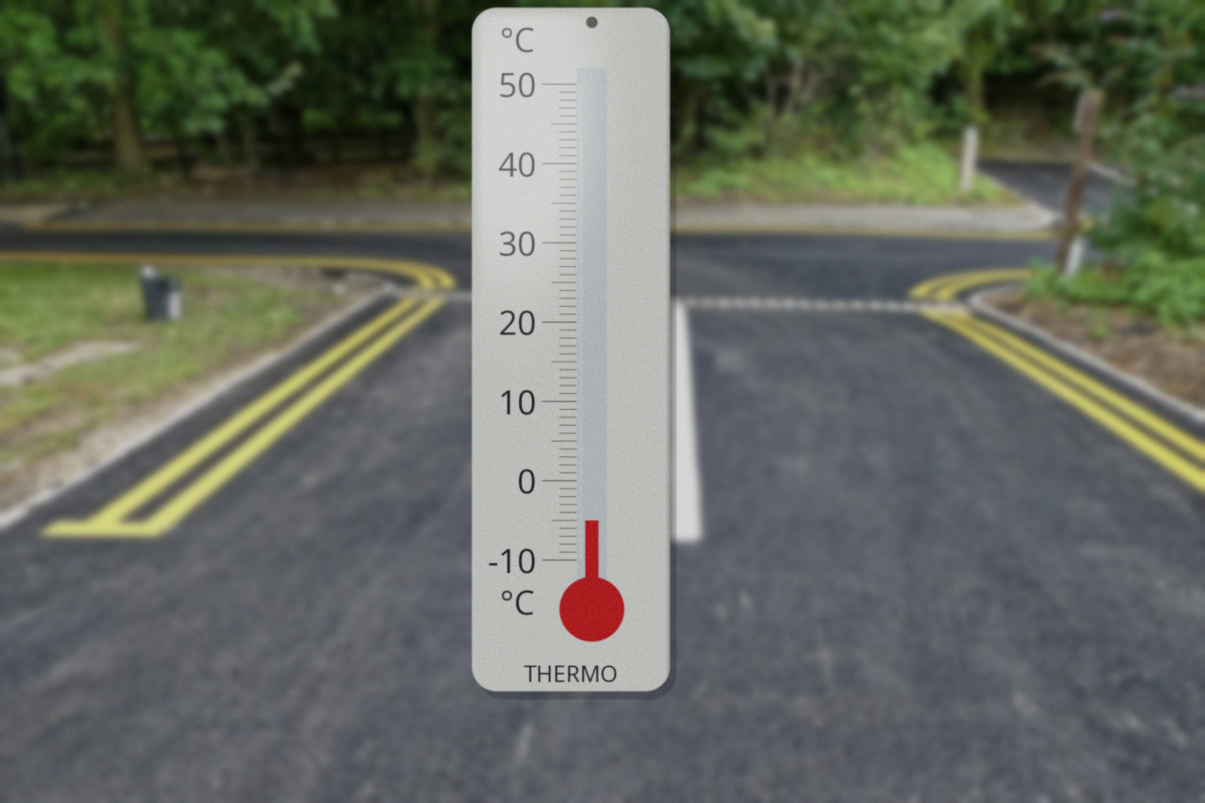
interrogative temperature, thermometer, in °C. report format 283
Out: -5
